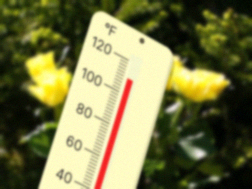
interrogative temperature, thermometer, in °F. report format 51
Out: 110
